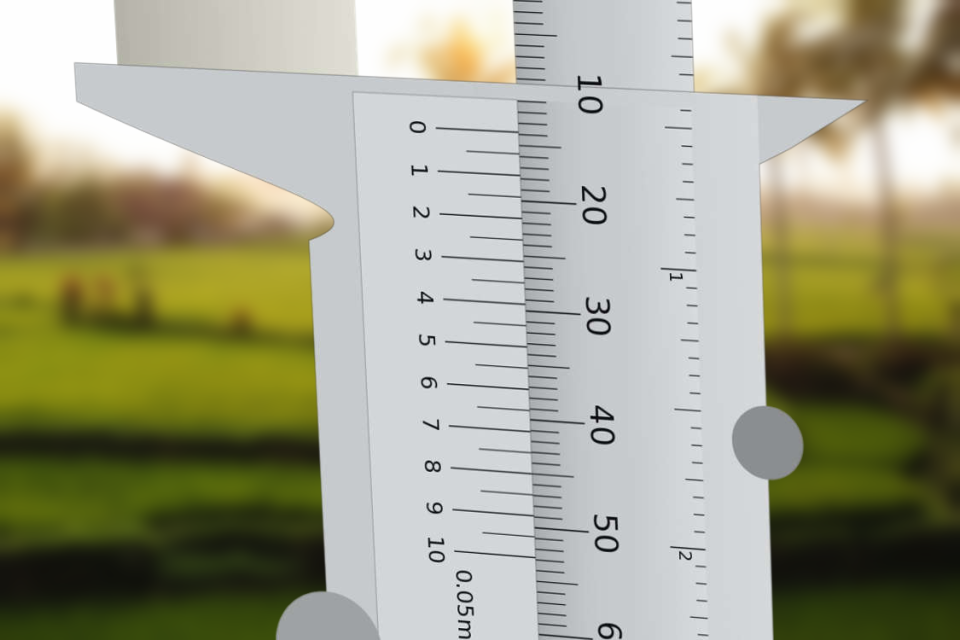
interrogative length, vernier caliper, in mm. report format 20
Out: 13.8
